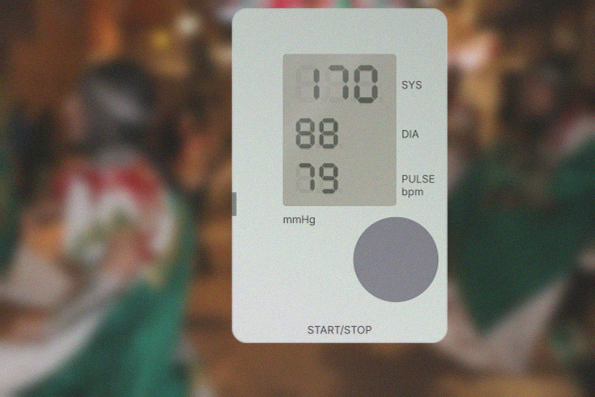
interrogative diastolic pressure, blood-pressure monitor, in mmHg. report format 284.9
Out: 88
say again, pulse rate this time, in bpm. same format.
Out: 79
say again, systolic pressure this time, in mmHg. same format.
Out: 170
